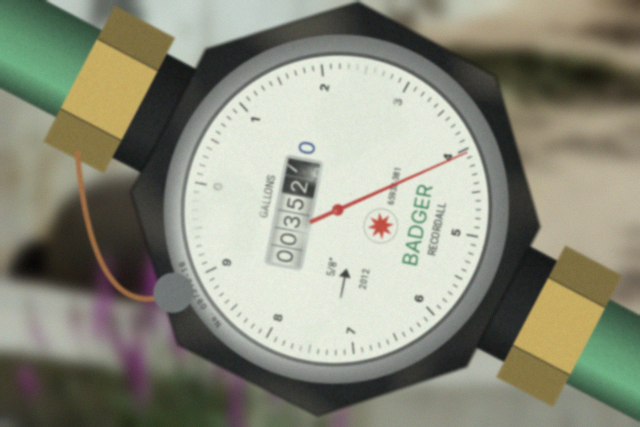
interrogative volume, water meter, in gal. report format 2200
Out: 35274.0
